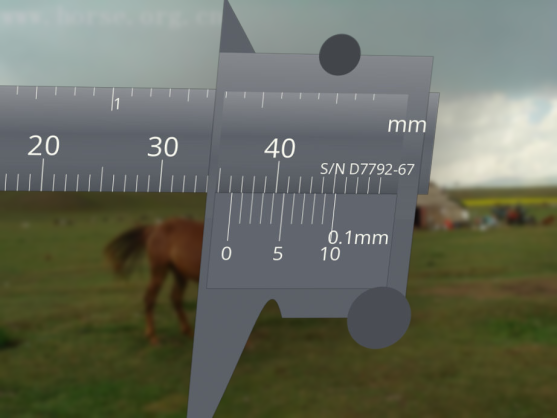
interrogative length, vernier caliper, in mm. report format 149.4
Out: 36.2
